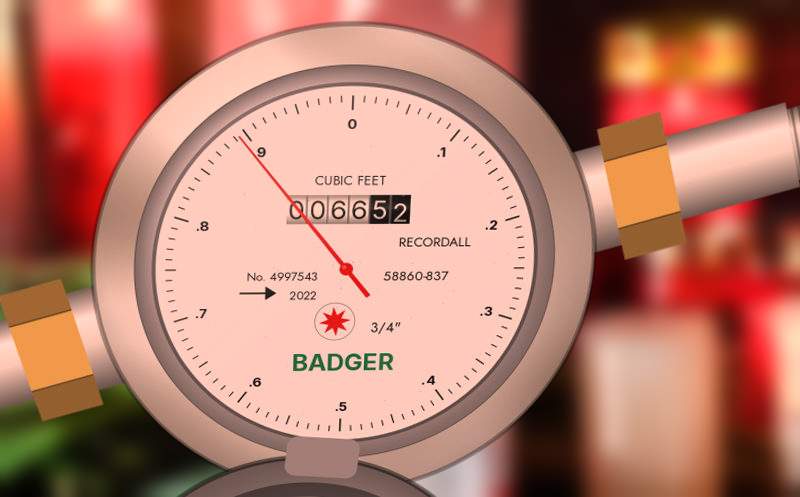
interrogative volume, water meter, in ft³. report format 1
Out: 6651.89
